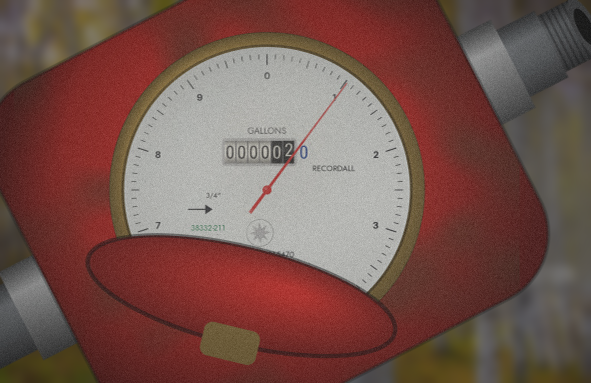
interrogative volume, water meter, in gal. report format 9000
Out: 21.0
